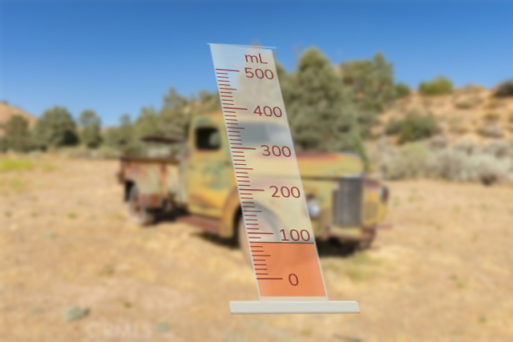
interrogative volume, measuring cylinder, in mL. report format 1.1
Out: 80
